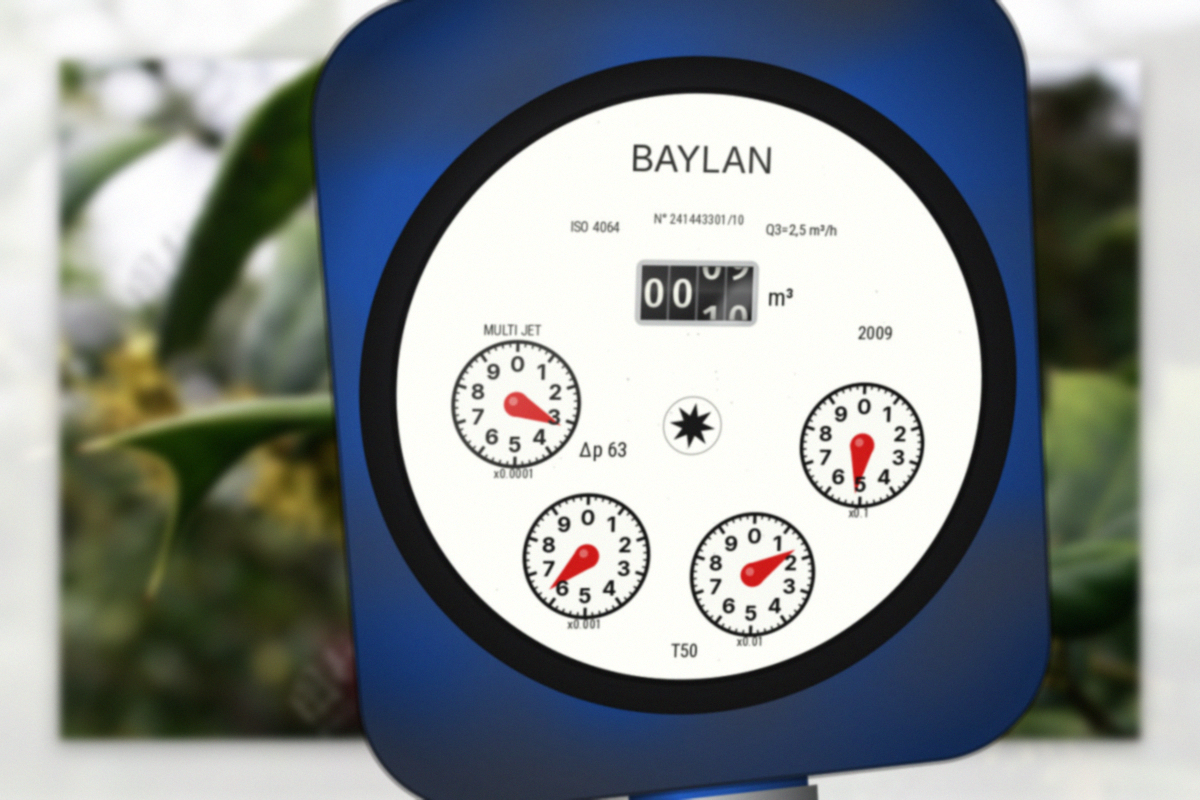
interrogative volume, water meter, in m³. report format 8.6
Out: 9.5163
